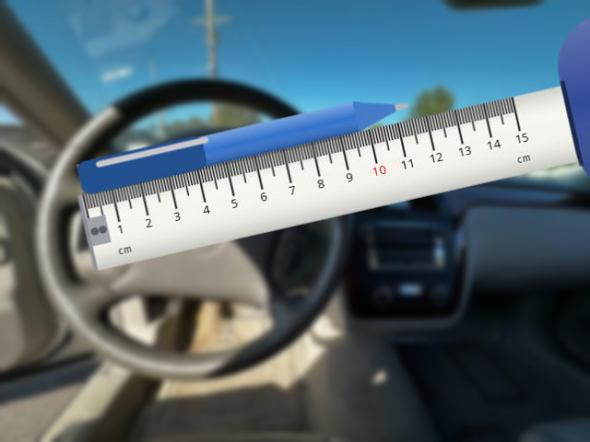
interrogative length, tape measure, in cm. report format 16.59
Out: 11.5
